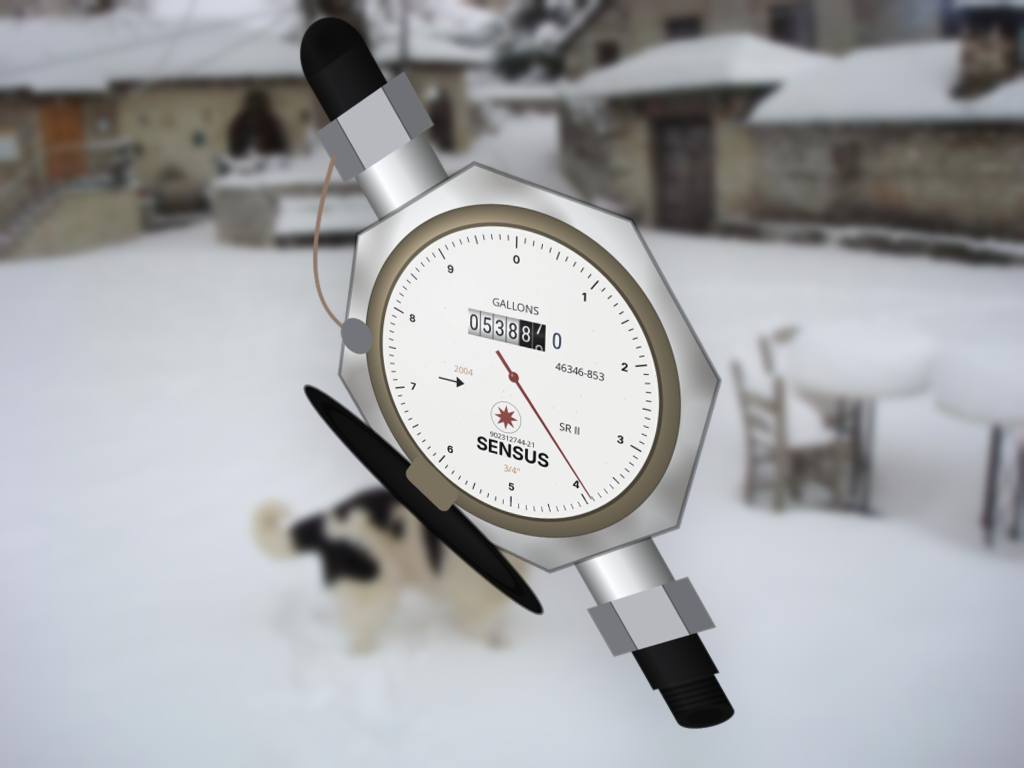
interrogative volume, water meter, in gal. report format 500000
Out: 538873.9
